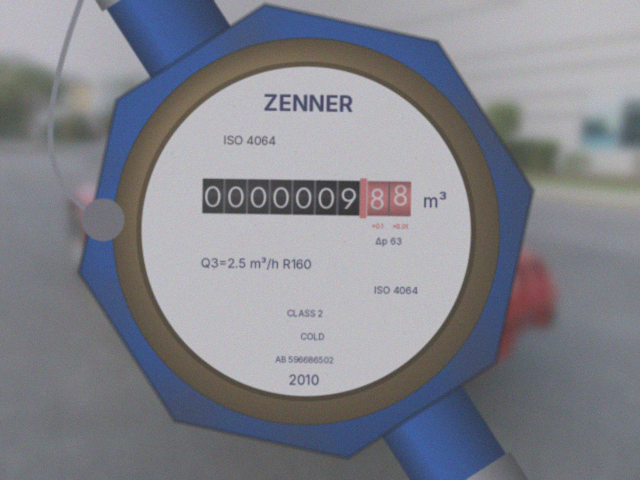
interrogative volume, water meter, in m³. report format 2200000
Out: 9.88
